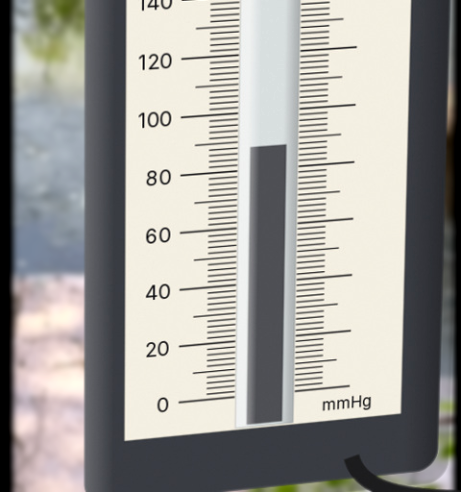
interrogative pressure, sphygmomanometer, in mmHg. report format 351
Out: 88
